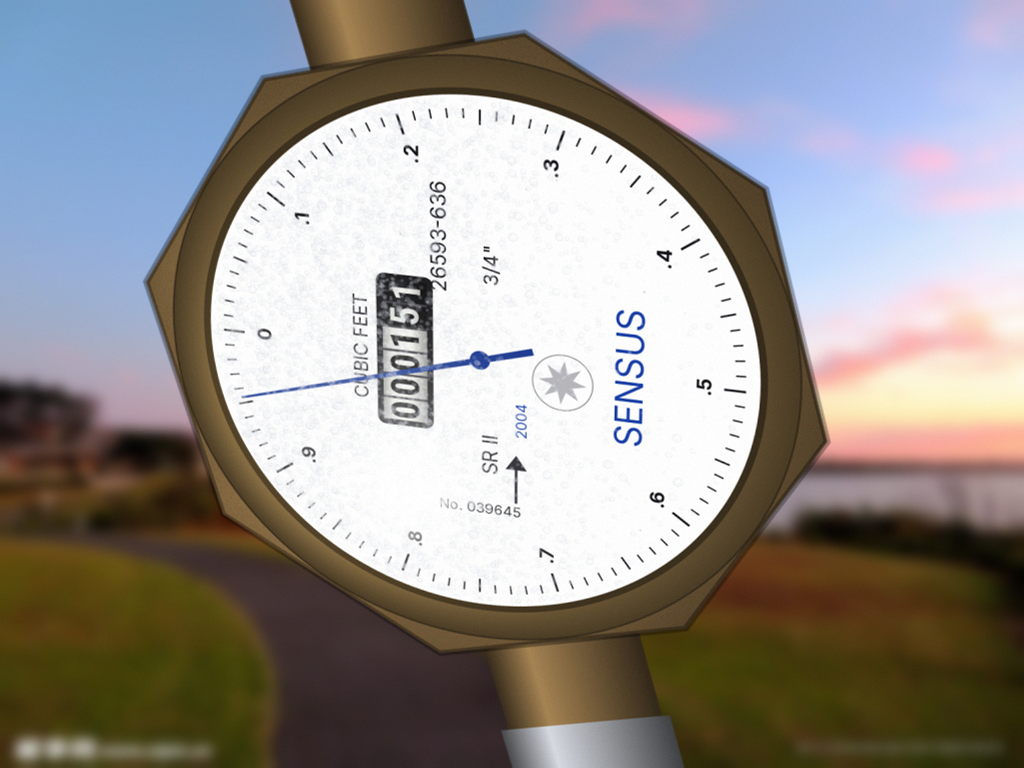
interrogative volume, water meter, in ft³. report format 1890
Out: 150.95
